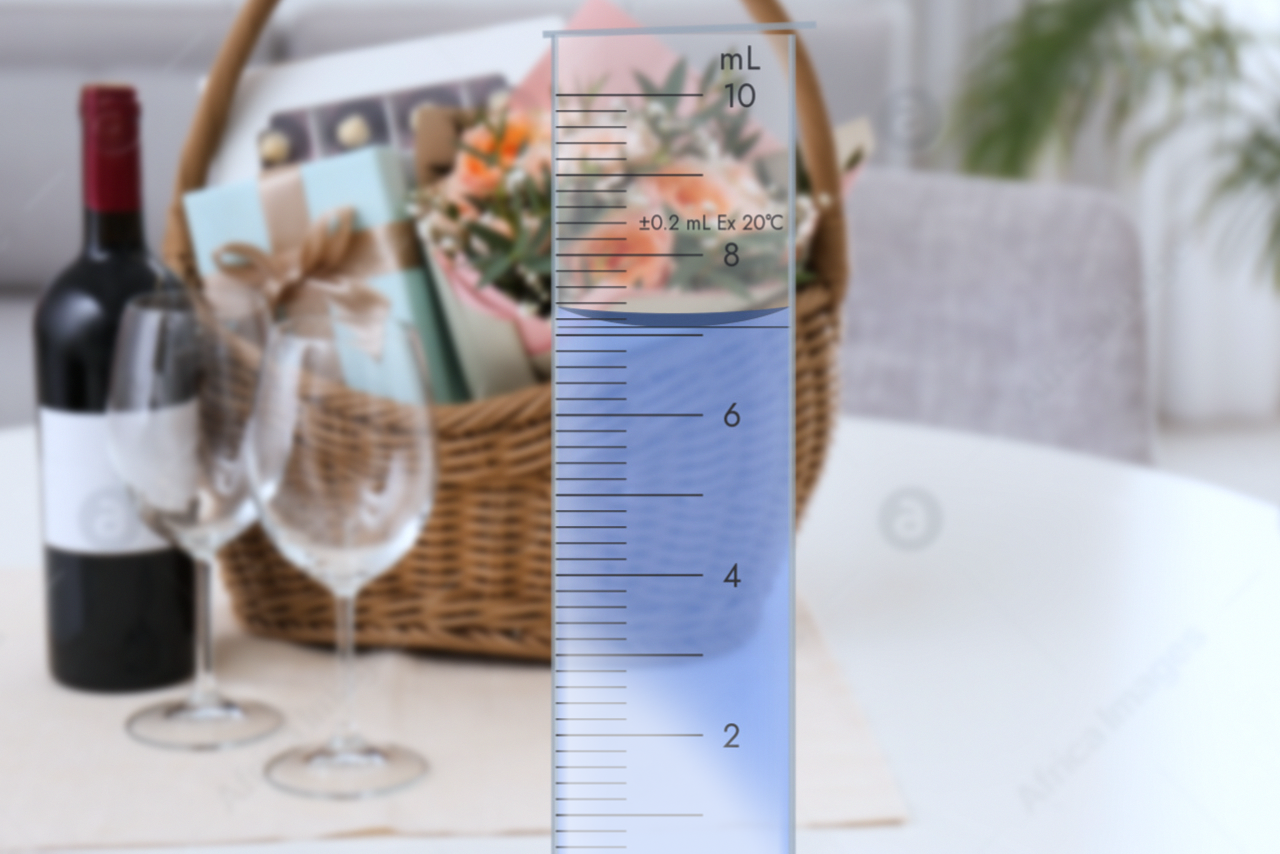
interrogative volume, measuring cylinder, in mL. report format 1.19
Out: 7.1
